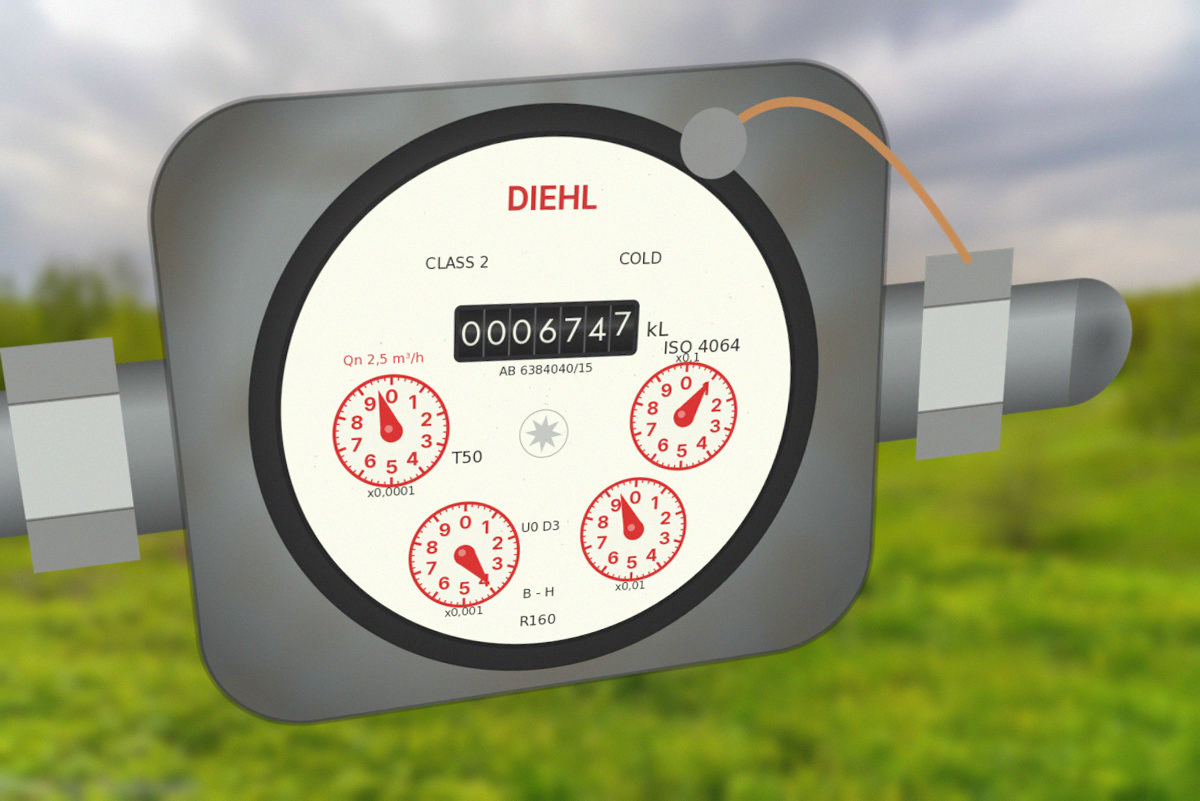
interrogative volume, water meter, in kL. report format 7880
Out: 6747.0939
